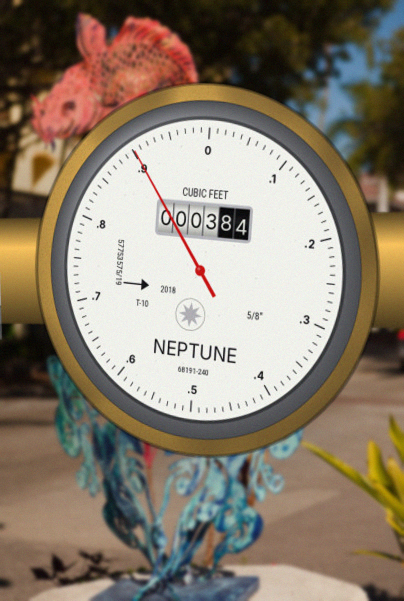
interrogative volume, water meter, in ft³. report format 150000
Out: 383.90
